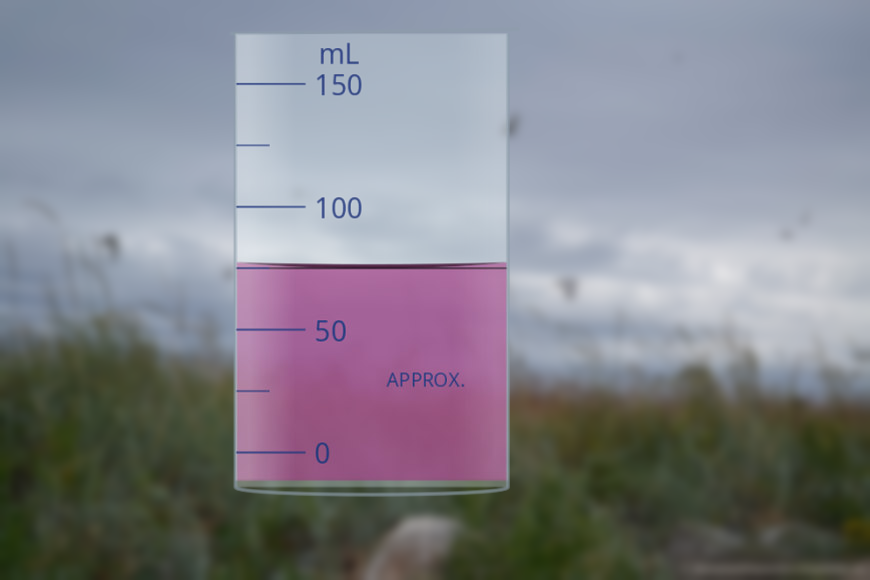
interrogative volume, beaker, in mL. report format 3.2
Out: 75
